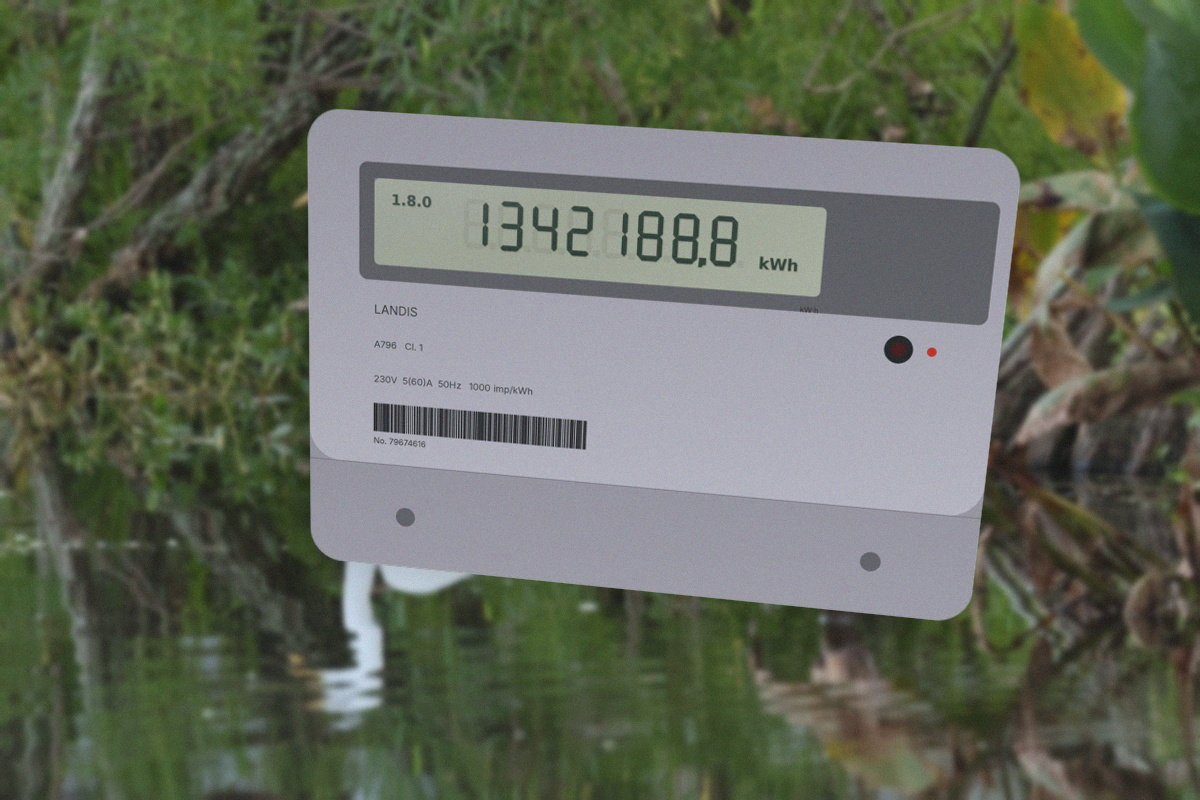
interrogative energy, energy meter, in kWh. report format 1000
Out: 1342188.8
